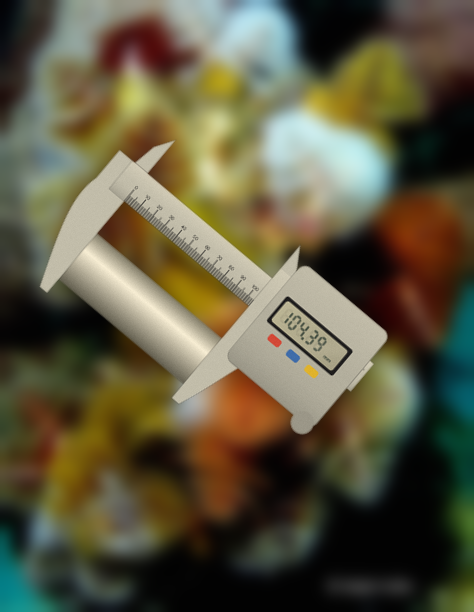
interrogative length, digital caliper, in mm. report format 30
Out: 104.39
